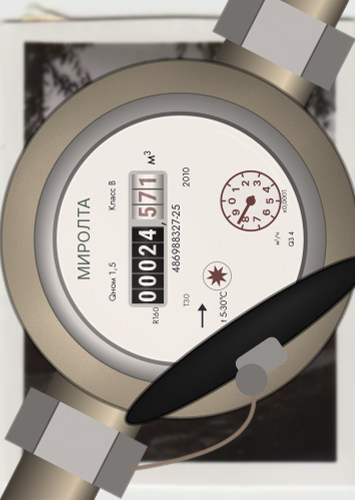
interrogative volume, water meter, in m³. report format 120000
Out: 24.5718
